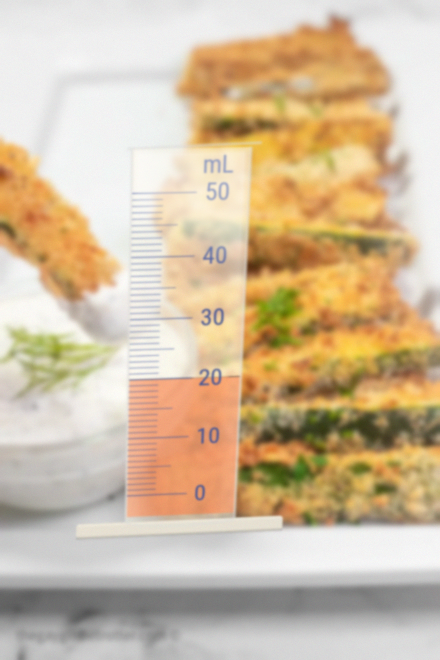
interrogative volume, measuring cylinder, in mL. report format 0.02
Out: 20
